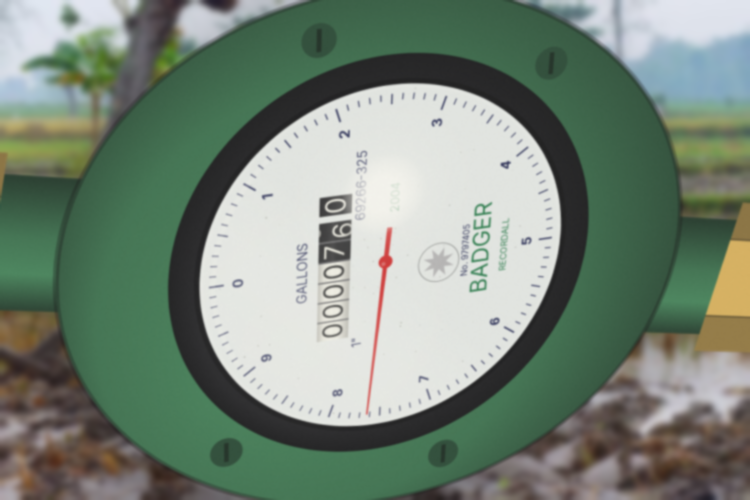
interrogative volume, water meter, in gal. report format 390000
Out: 757.6
